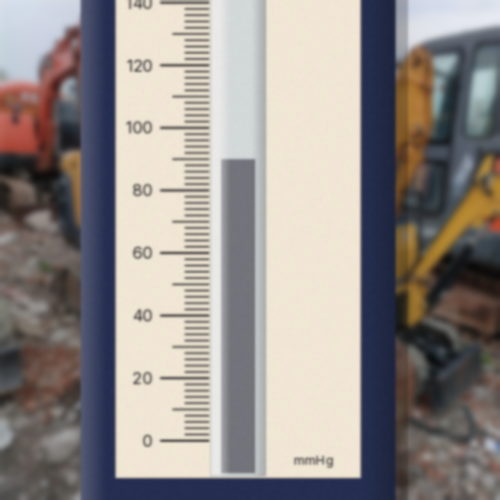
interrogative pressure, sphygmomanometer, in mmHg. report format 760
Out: 90
